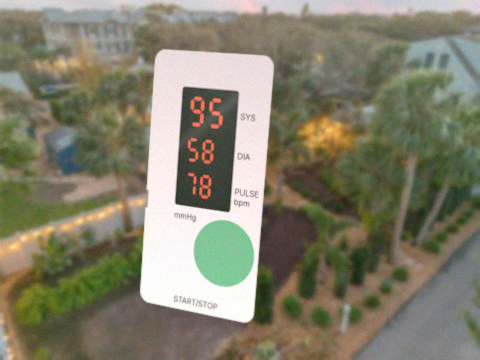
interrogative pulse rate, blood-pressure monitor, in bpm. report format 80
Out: 78
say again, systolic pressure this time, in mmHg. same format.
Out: 95
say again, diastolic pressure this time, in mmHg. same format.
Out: 58
